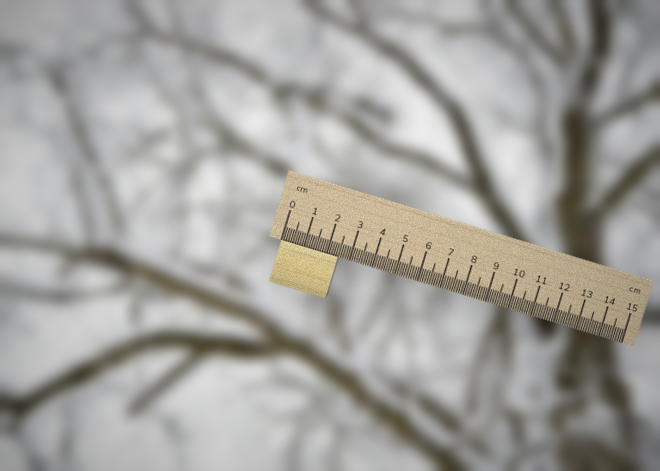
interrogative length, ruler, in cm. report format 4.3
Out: 2.5
